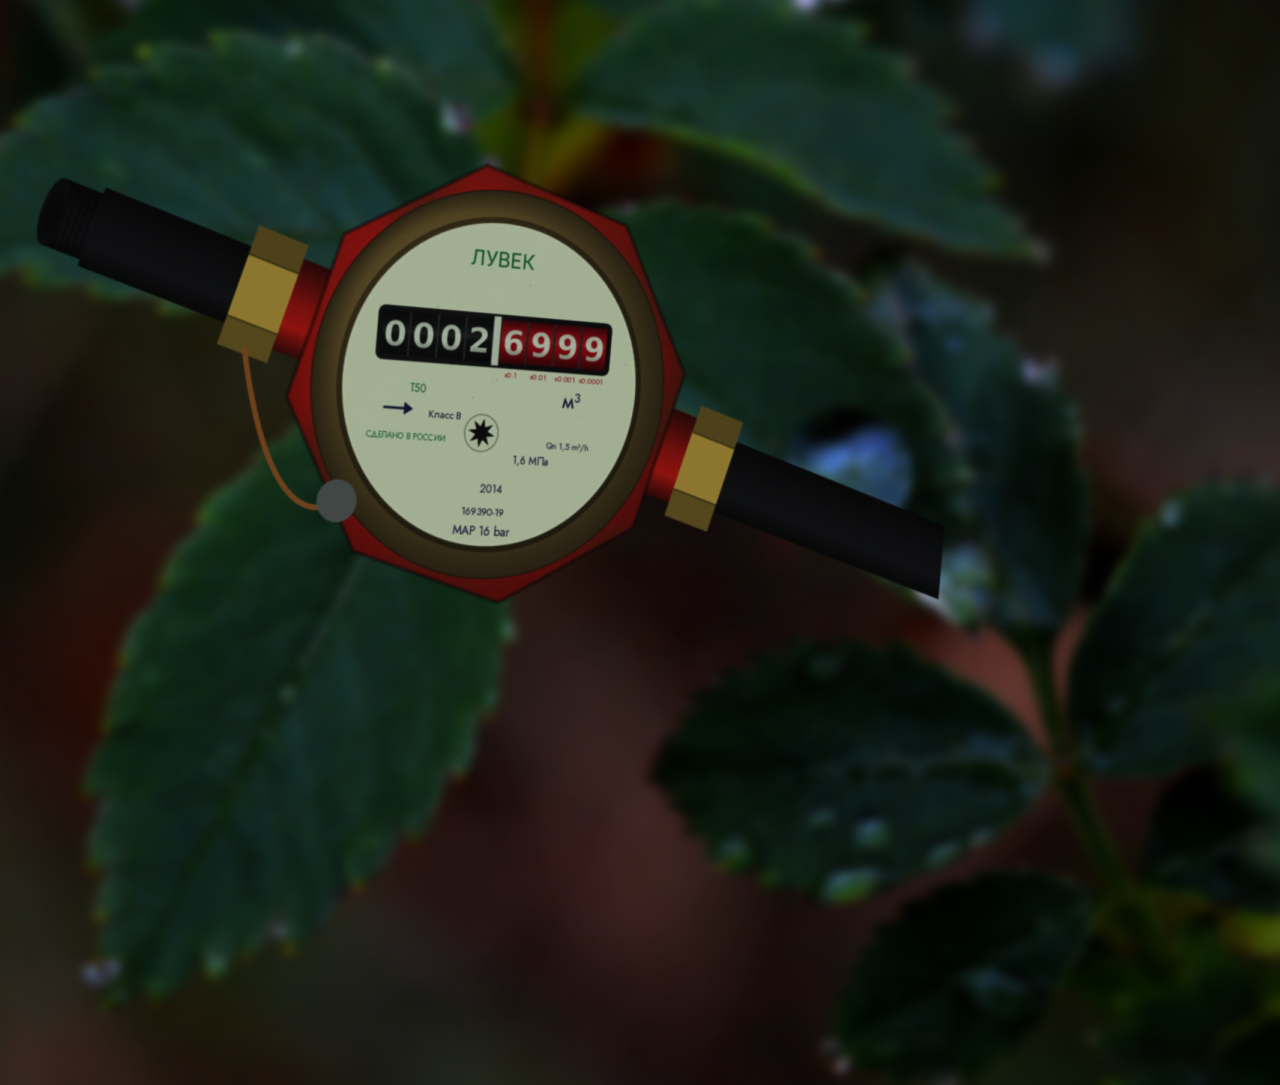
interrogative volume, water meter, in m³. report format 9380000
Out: 2.6999
